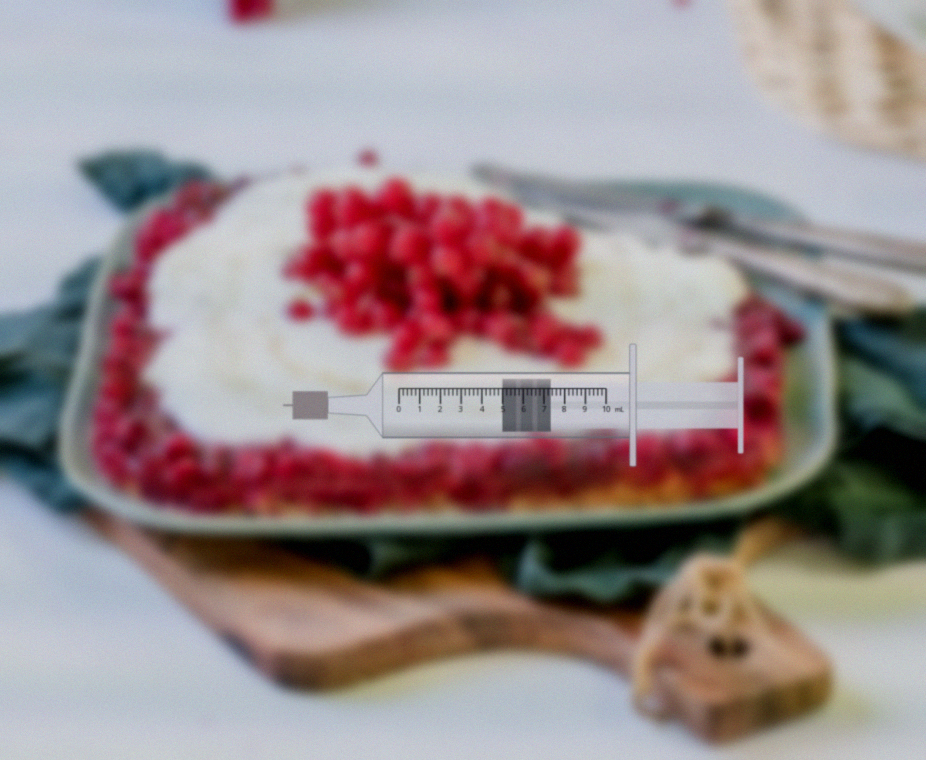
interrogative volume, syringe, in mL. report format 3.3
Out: 5
